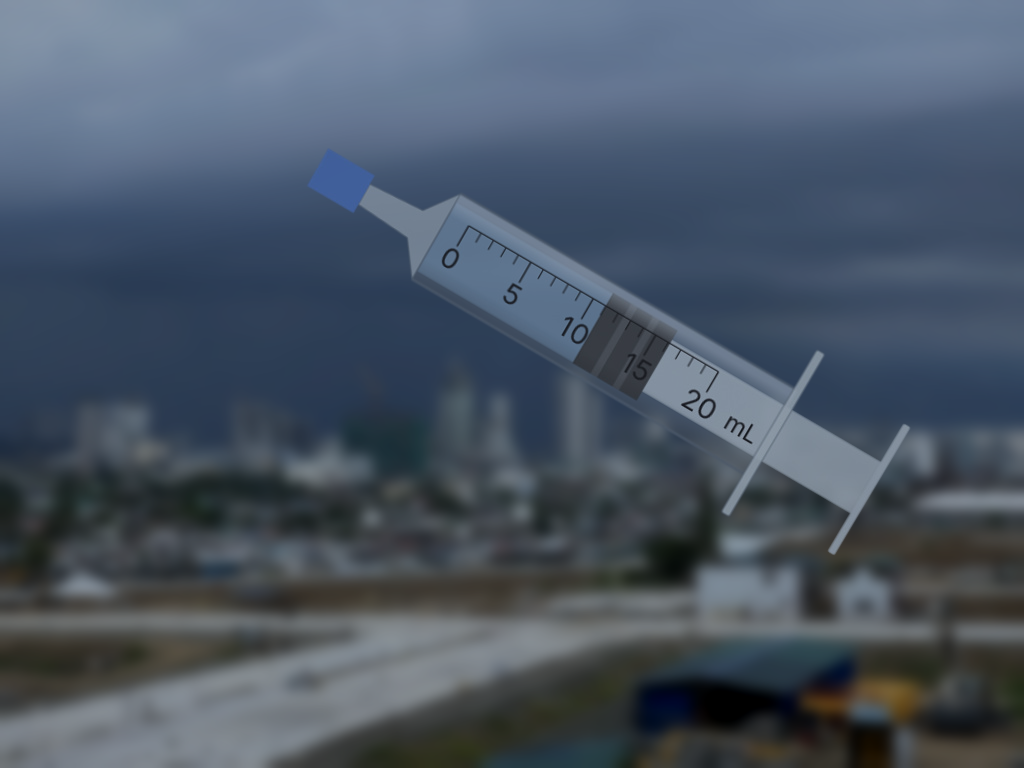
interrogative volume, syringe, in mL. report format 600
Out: 11
